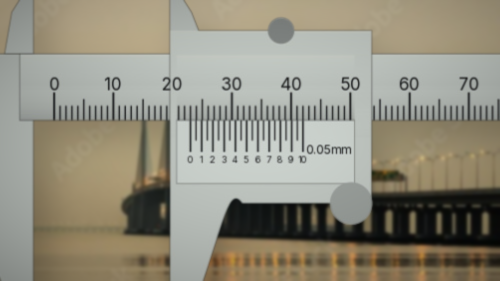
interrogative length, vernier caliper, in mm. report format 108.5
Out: 23.0
